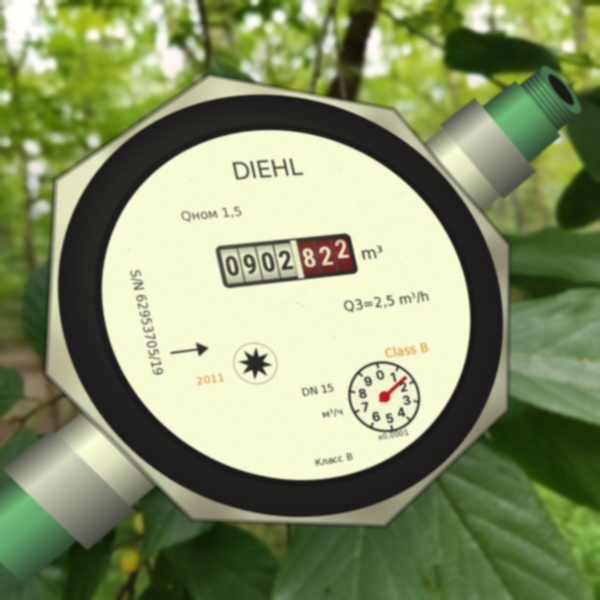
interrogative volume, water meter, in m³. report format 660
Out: 902.8221
